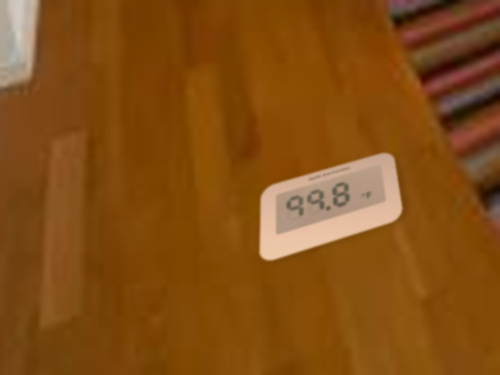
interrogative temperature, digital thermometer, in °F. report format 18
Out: 99.8
